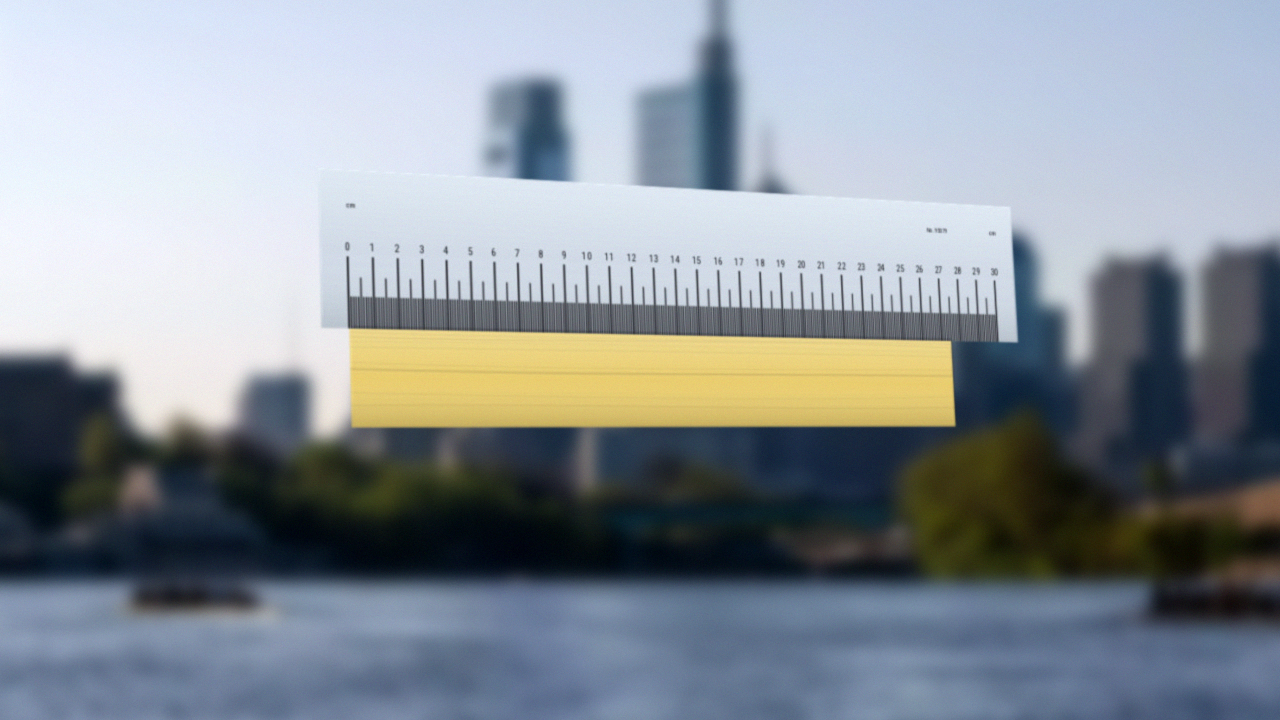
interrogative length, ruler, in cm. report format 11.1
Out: 27.5
